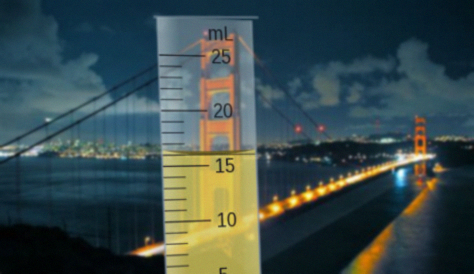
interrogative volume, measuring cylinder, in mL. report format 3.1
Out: 16
